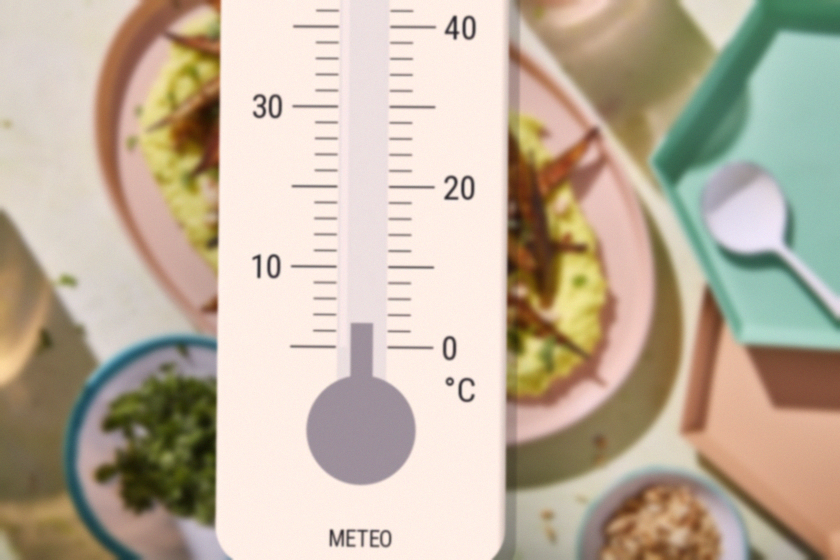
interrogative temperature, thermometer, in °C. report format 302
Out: 3
